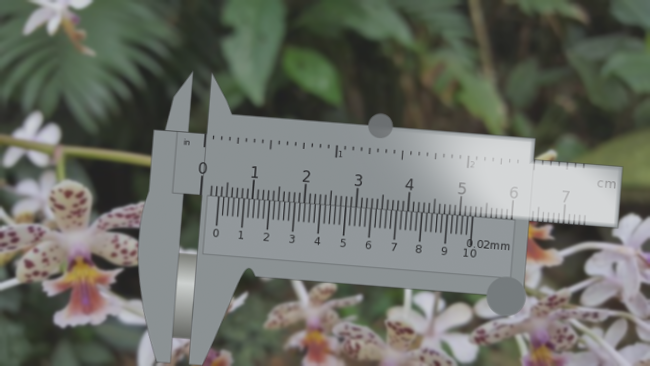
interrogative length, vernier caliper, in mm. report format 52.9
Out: 3.5
